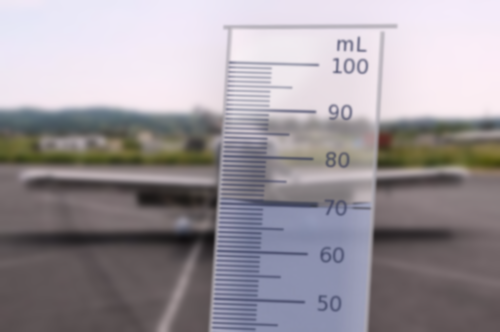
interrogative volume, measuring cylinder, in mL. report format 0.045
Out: 70
